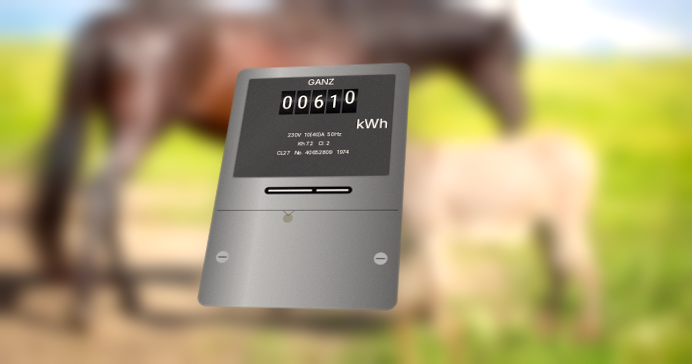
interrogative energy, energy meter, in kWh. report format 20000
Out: 610
